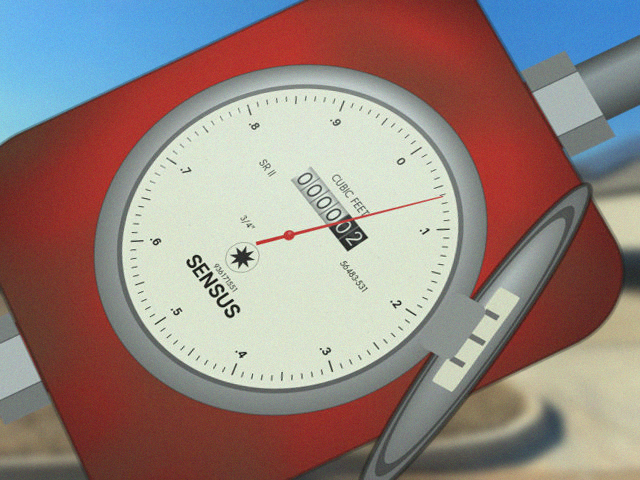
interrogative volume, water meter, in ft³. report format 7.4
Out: 2.06
